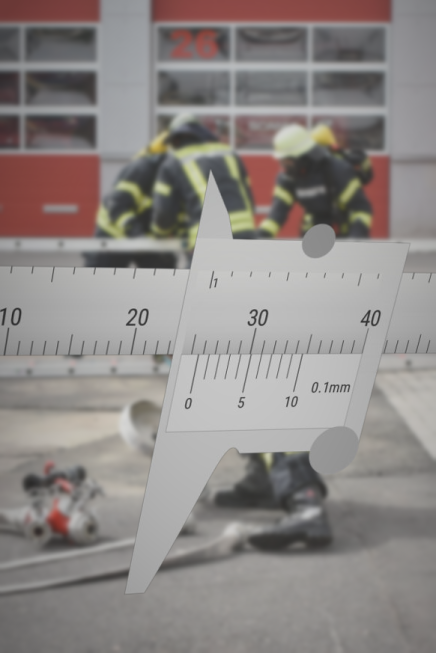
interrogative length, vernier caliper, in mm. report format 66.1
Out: 25.6
